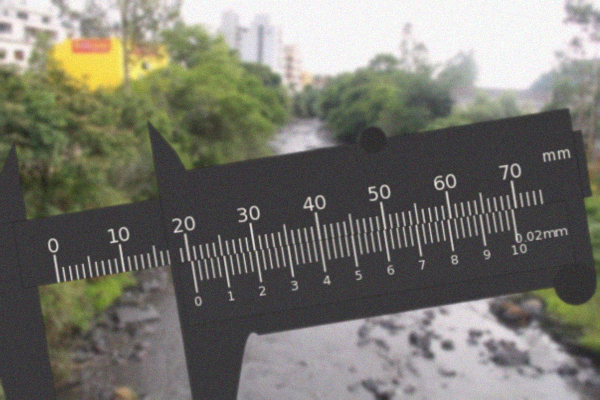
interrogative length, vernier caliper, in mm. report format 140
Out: 20.4
